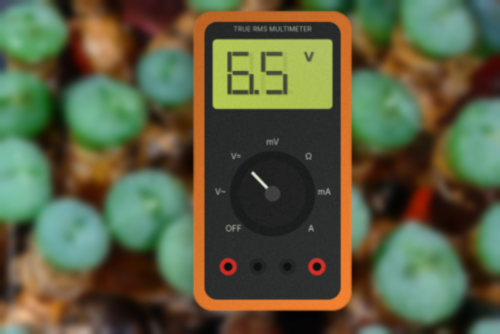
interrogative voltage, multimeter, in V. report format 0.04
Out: 6.5
